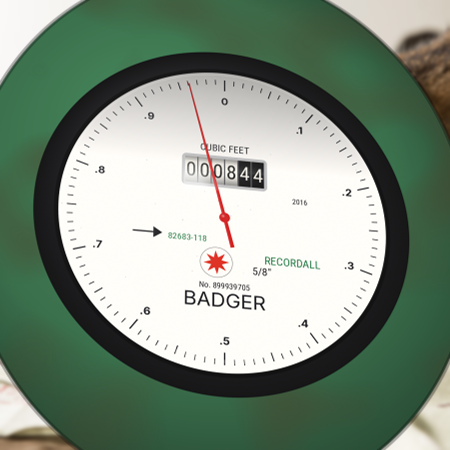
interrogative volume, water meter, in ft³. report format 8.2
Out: 843.96
